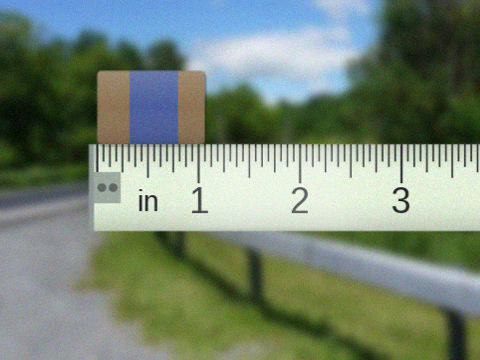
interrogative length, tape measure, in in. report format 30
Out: 1.0625
